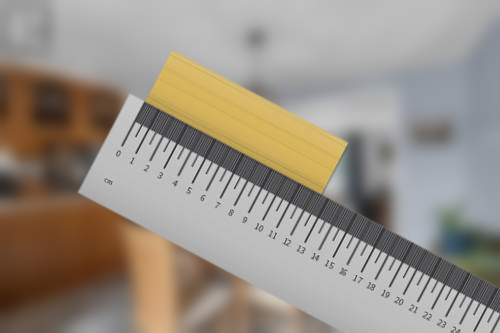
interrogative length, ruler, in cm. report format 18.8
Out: 12.5
